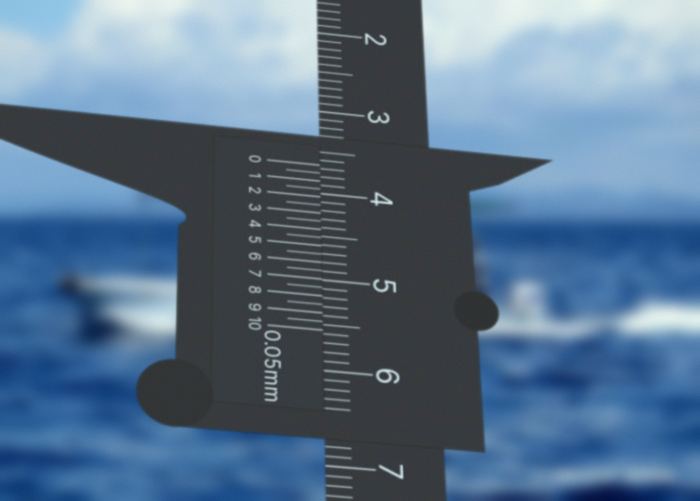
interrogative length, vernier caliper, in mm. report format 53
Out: 36.6
